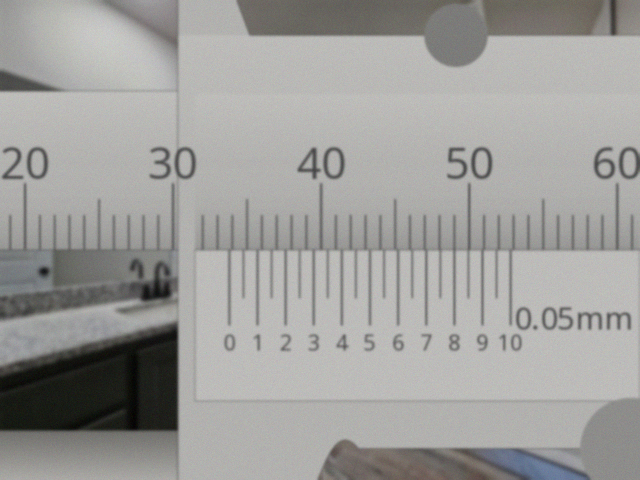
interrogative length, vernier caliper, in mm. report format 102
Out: 33.8
